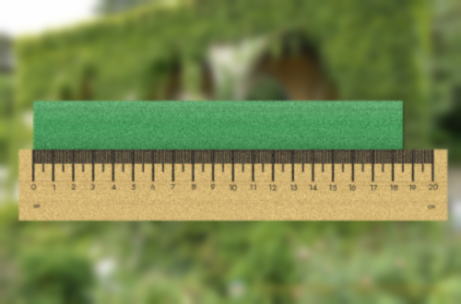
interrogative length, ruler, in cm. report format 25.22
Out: 18.5
